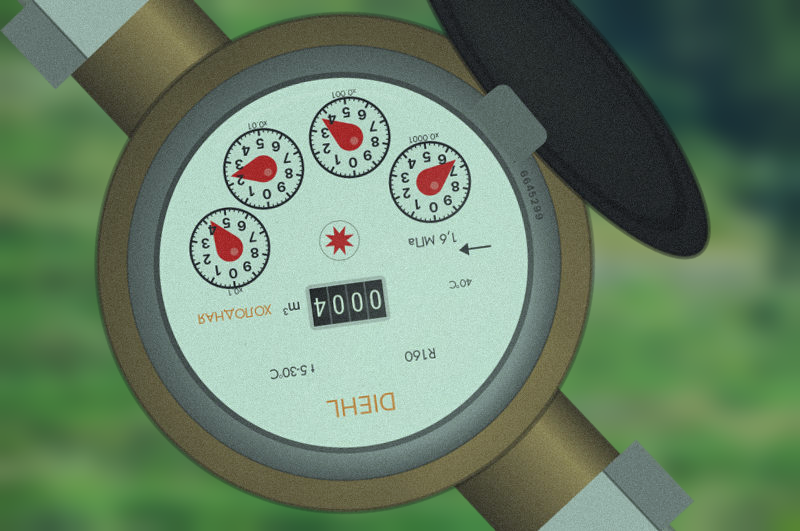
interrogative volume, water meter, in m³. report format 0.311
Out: 4.4236
